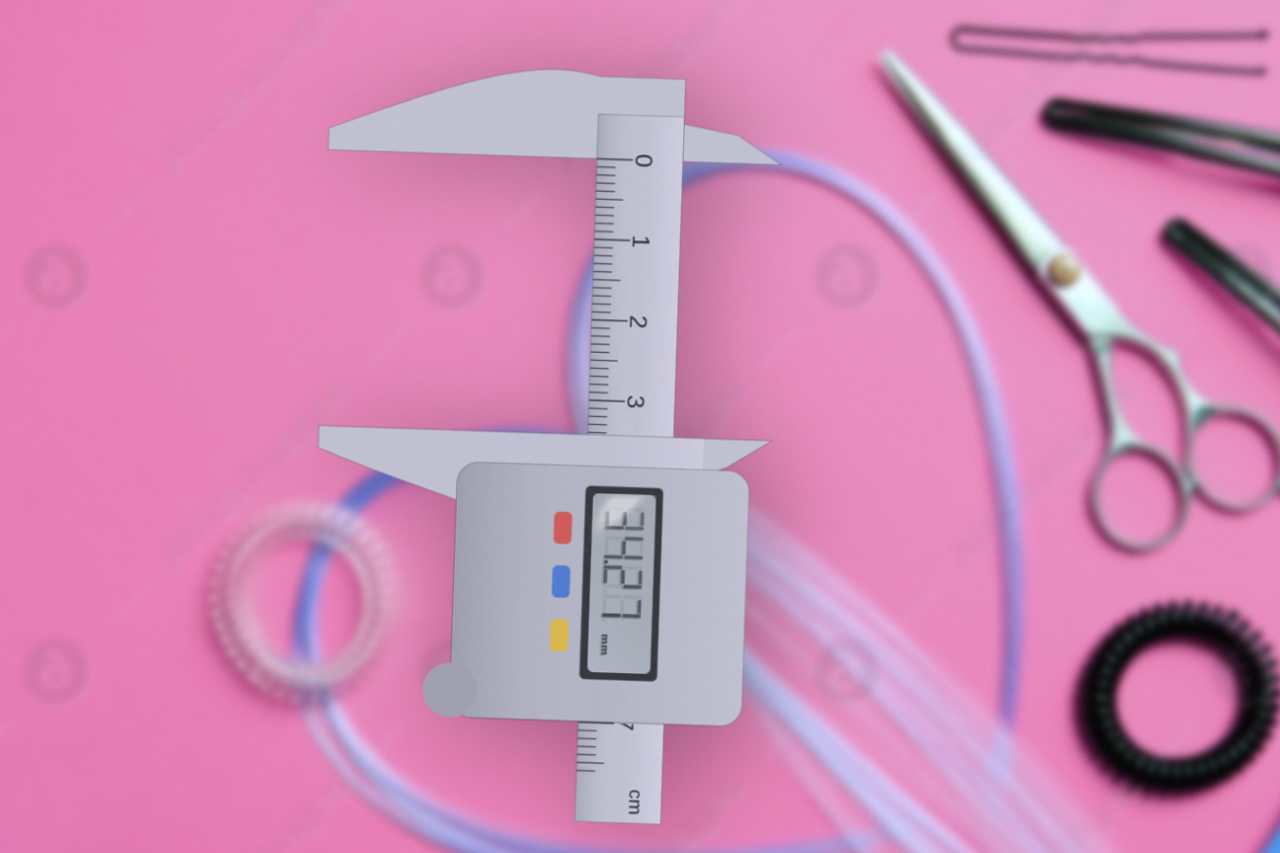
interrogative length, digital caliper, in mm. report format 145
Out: 34.27
